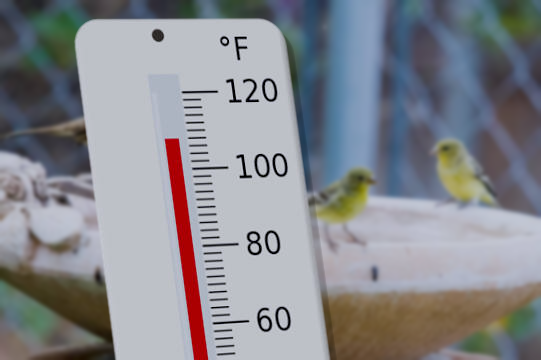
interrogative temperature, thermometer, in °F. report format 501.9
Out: 108
